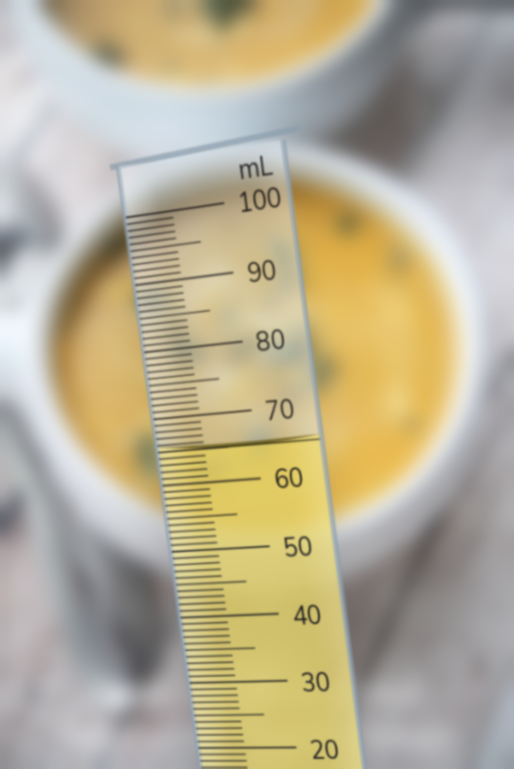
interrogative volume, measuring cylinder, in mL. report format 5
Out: 65
